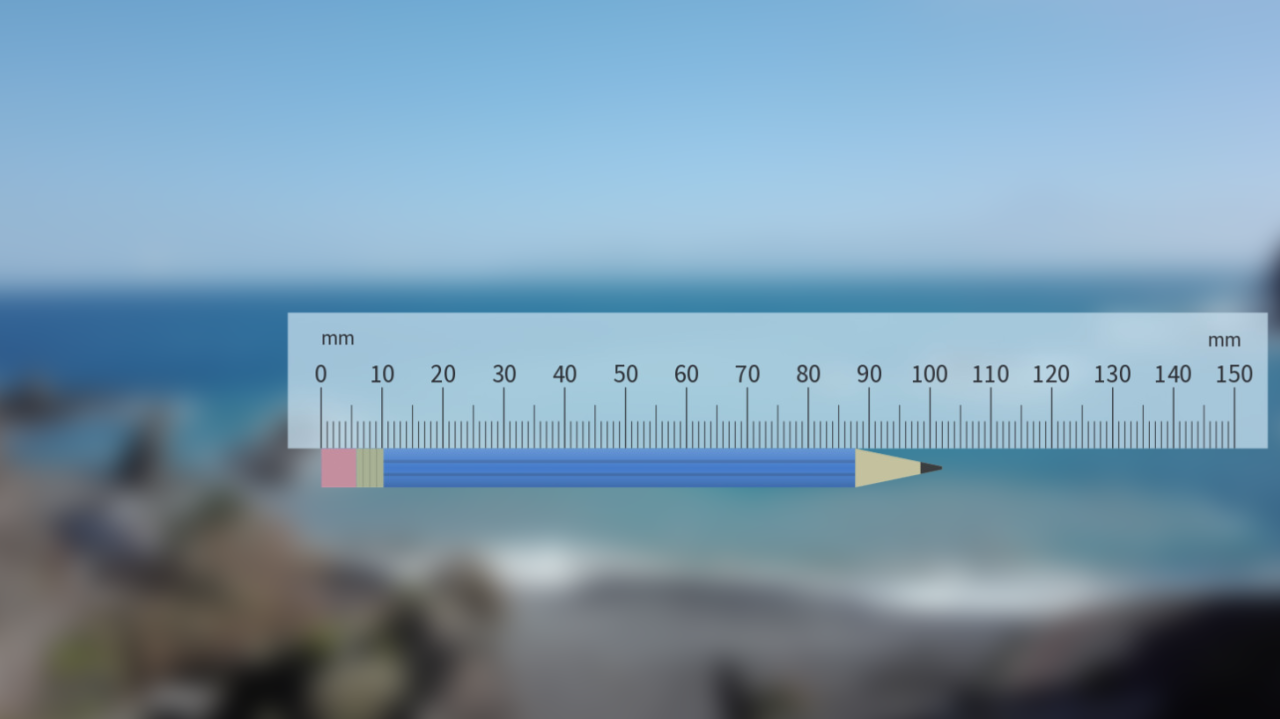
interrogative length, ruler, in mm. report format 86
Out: 102
